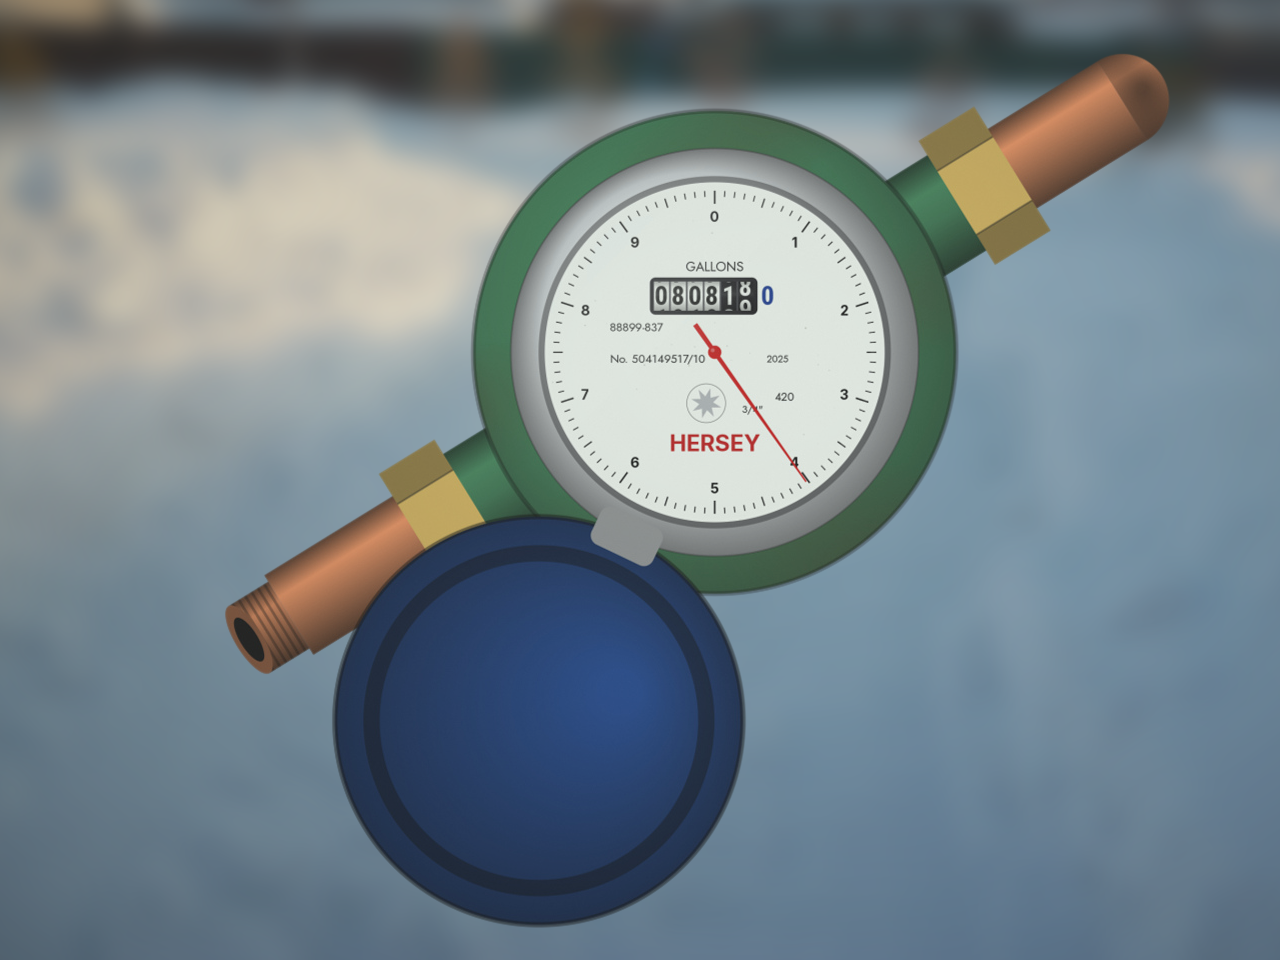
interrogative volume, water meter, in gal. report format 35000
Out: 808184.0
